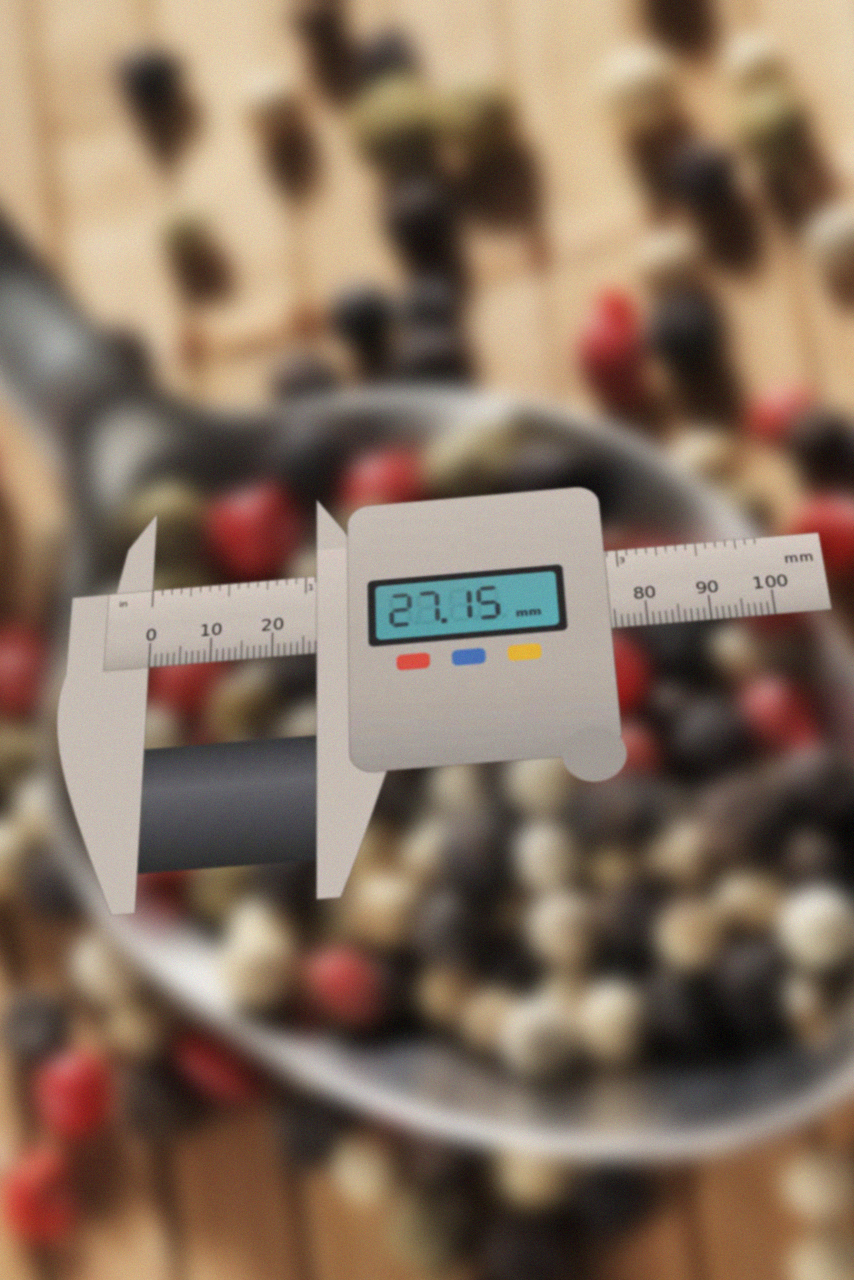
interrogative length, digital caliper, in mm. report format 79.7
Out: 27.15
